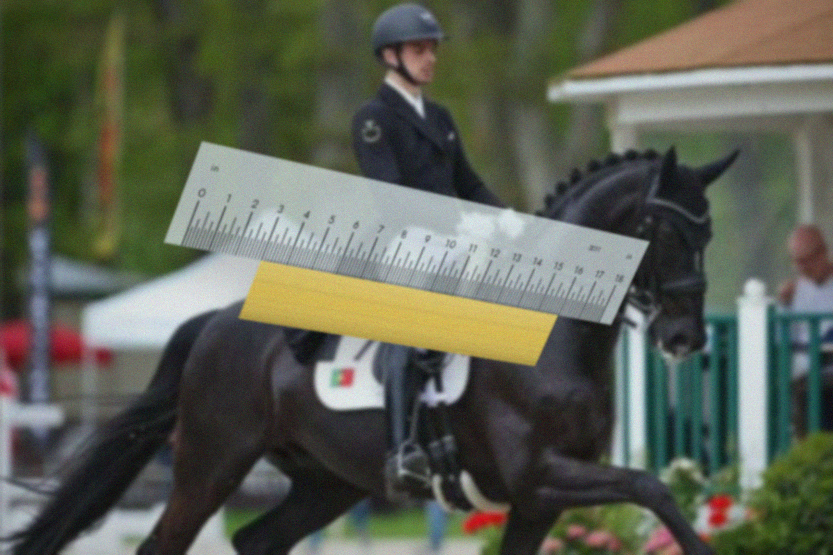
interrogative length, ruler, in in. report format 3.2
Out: 13
